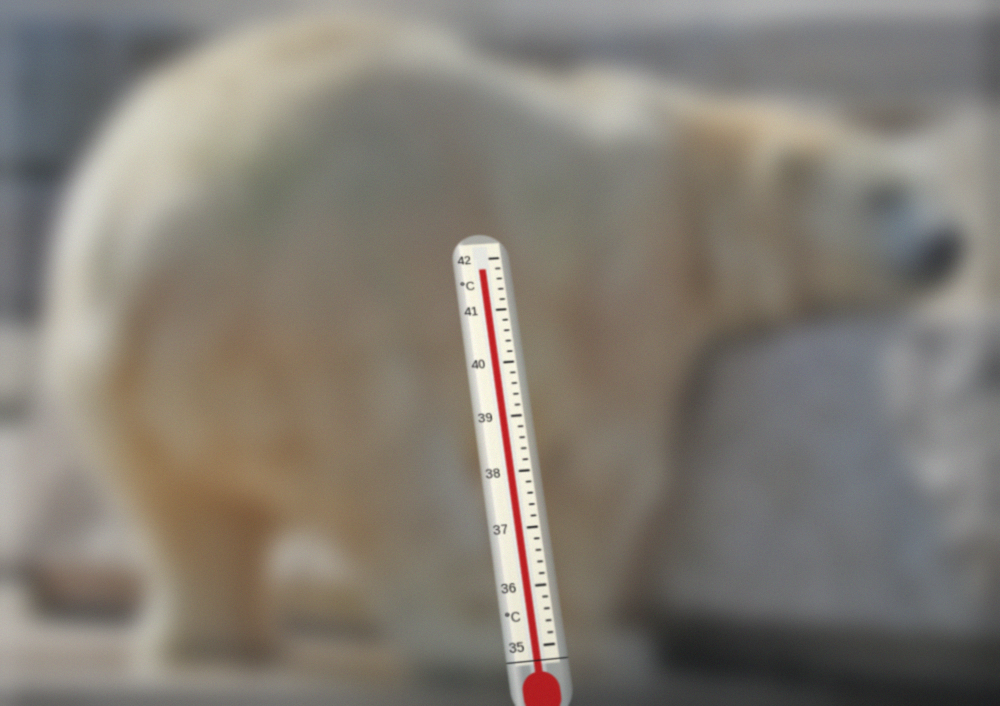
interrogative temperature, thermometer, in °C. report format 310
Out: 41.8
